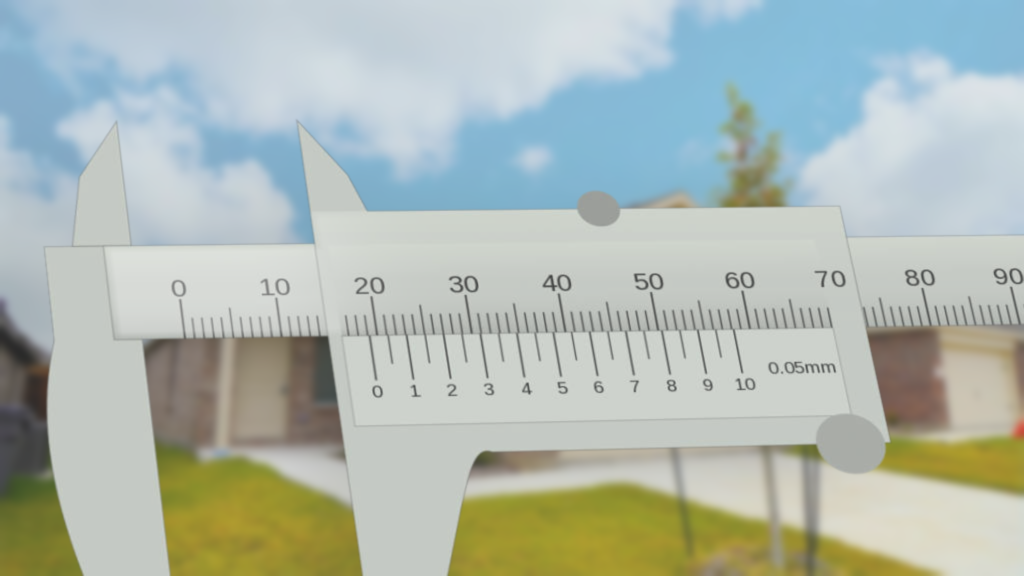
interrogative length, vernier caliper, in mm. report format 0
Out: 19.2
